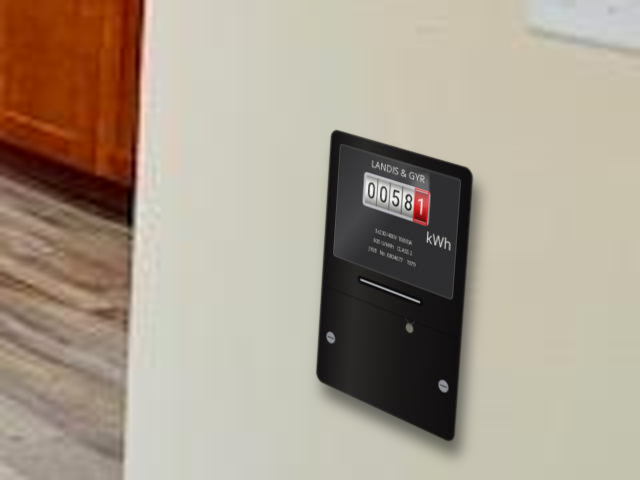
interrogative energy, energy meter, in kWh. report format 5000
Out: 58.1
